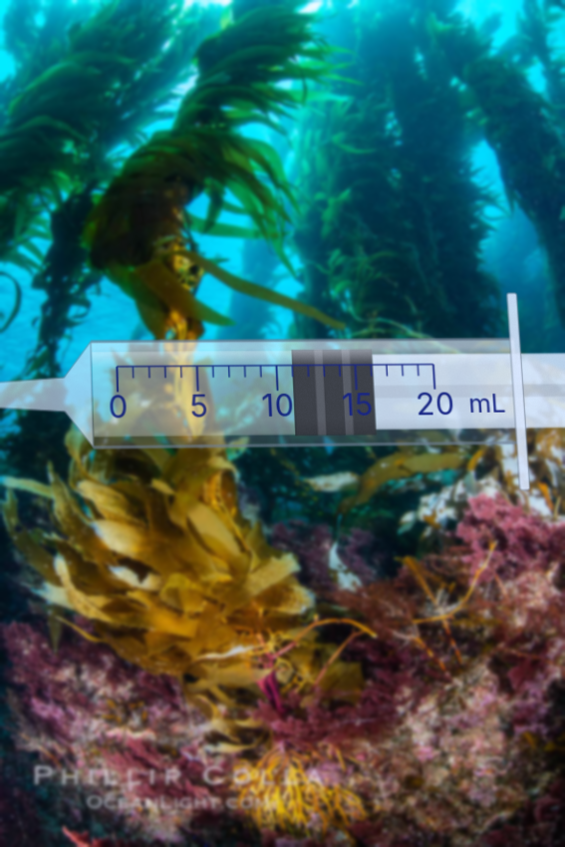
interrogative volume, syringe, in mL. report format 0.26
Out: 11
